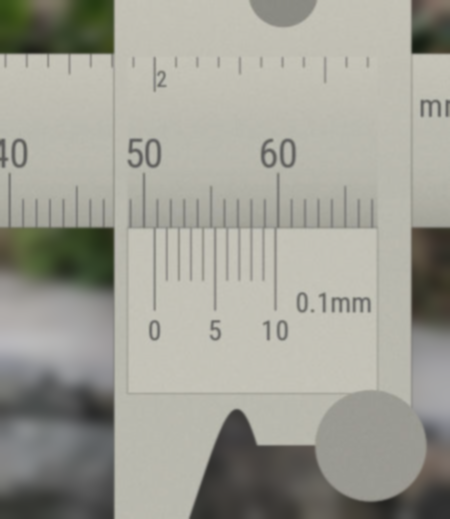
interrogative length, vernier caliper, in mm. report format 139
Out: 50.8
